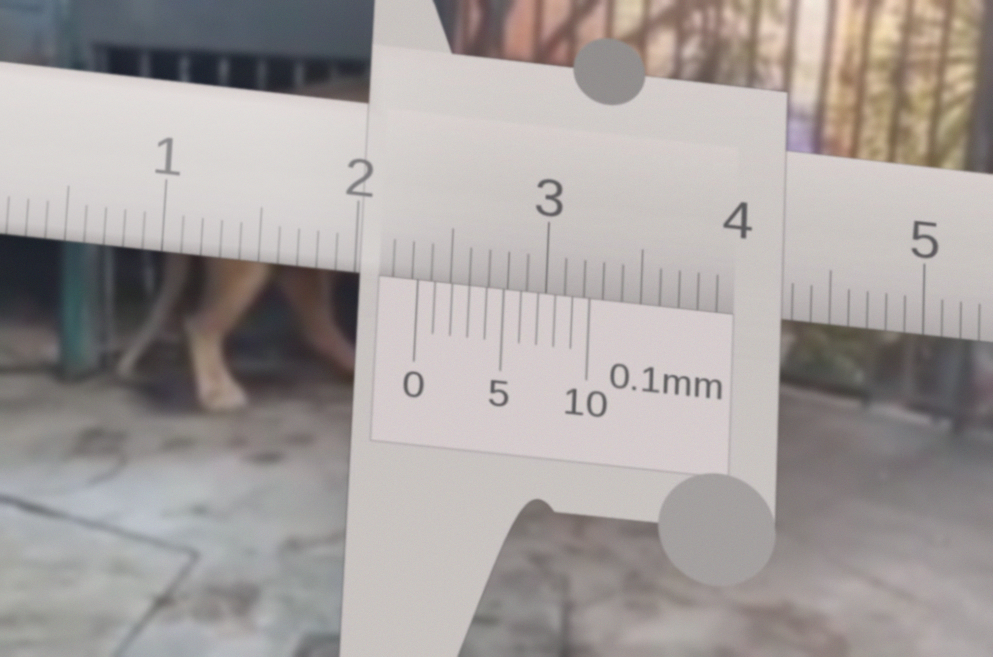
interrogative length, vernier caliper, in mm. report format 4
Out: 23.3
